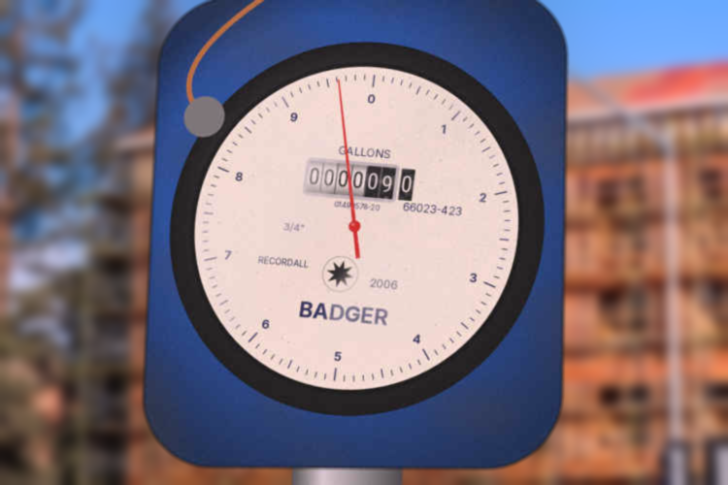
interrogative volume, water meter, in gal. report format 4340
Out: 89.6
